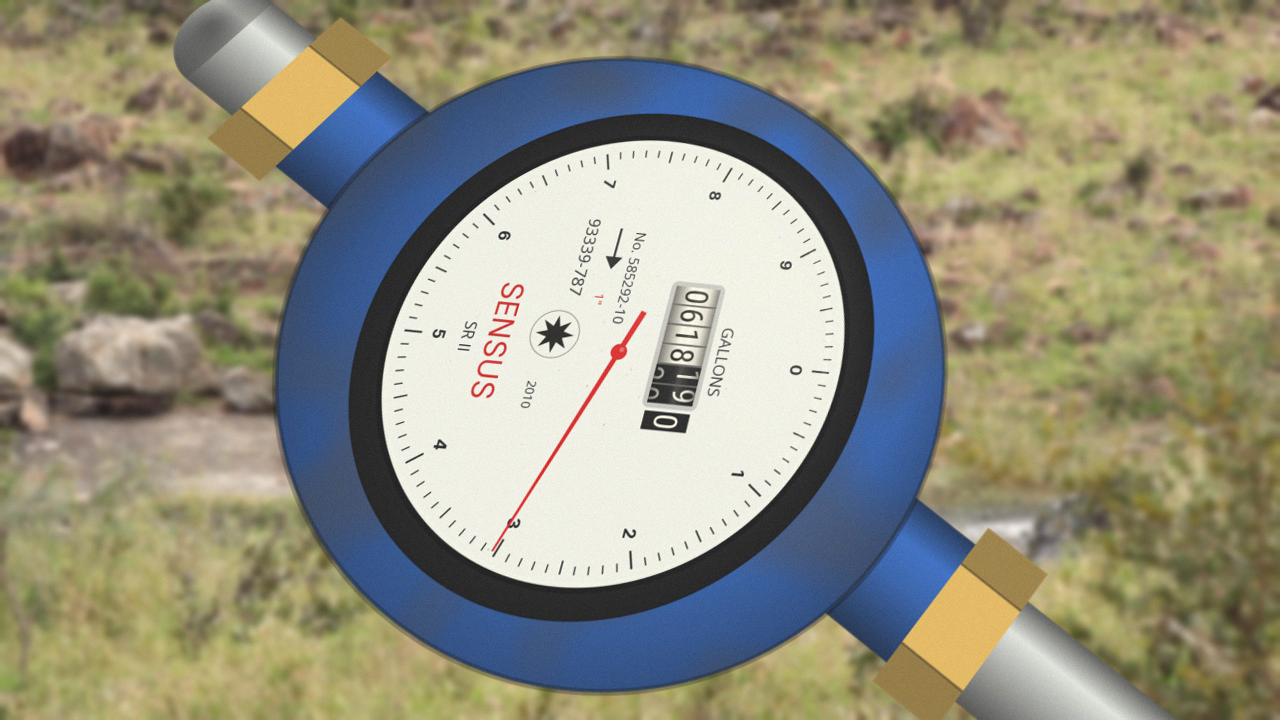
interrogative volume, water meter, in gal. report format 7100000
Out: 618193.0
